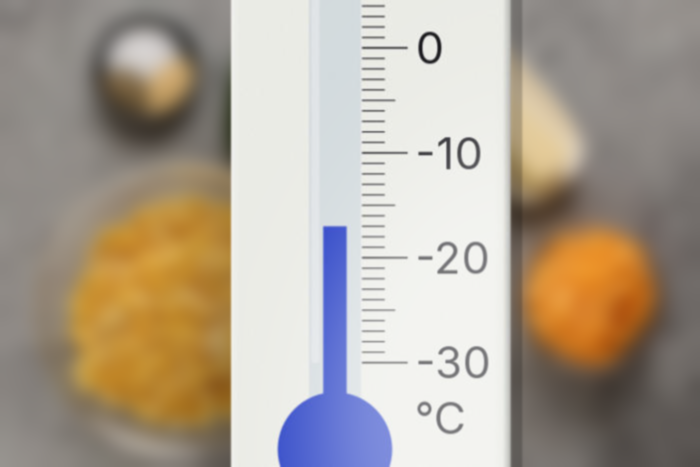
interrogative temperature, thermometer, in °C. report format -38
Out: -17
